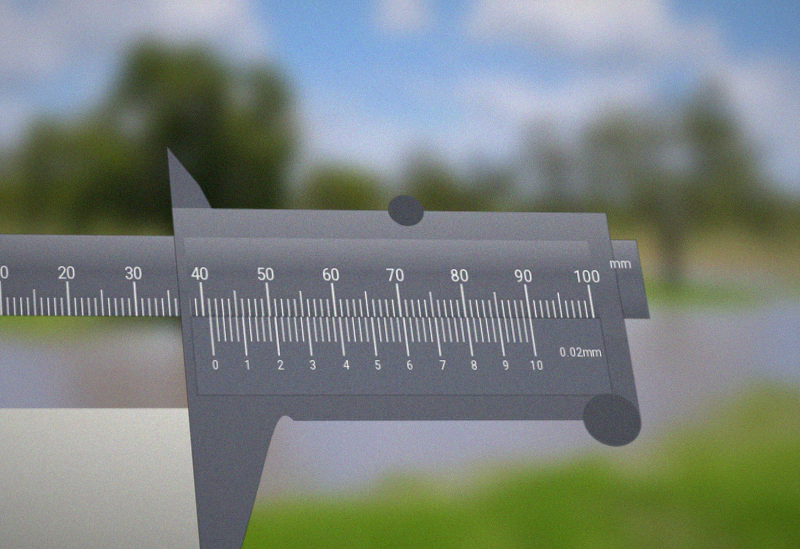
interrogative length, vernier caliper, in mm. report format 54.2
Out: 41.0
